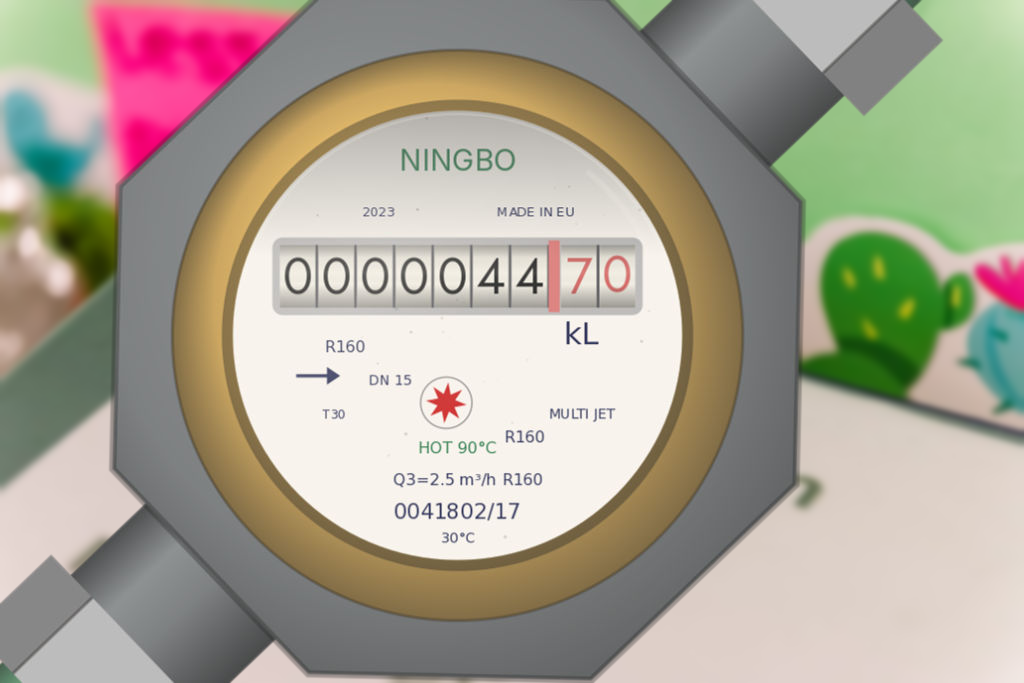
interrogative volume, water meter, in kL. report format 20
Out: 44.70
